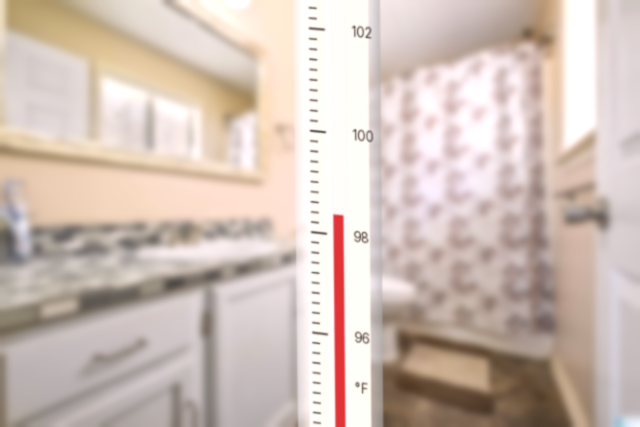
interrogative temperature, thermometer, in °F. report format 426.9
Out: 98.4
